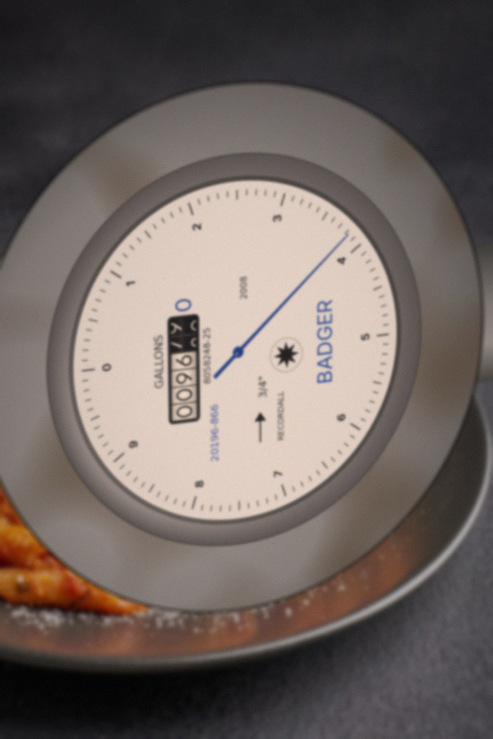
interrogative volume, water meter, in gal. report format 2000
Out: 96793.8
